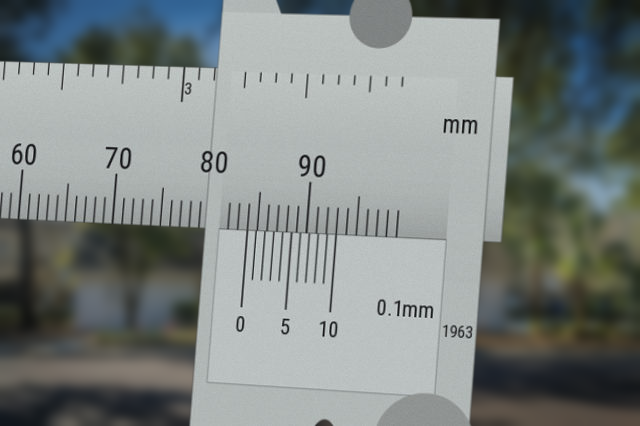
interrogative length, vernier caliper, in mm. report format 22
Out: 84.0
